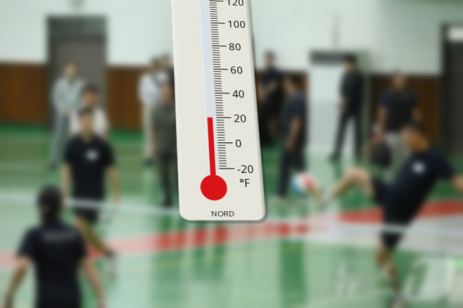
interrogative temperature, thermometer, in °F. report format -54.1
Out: 20
